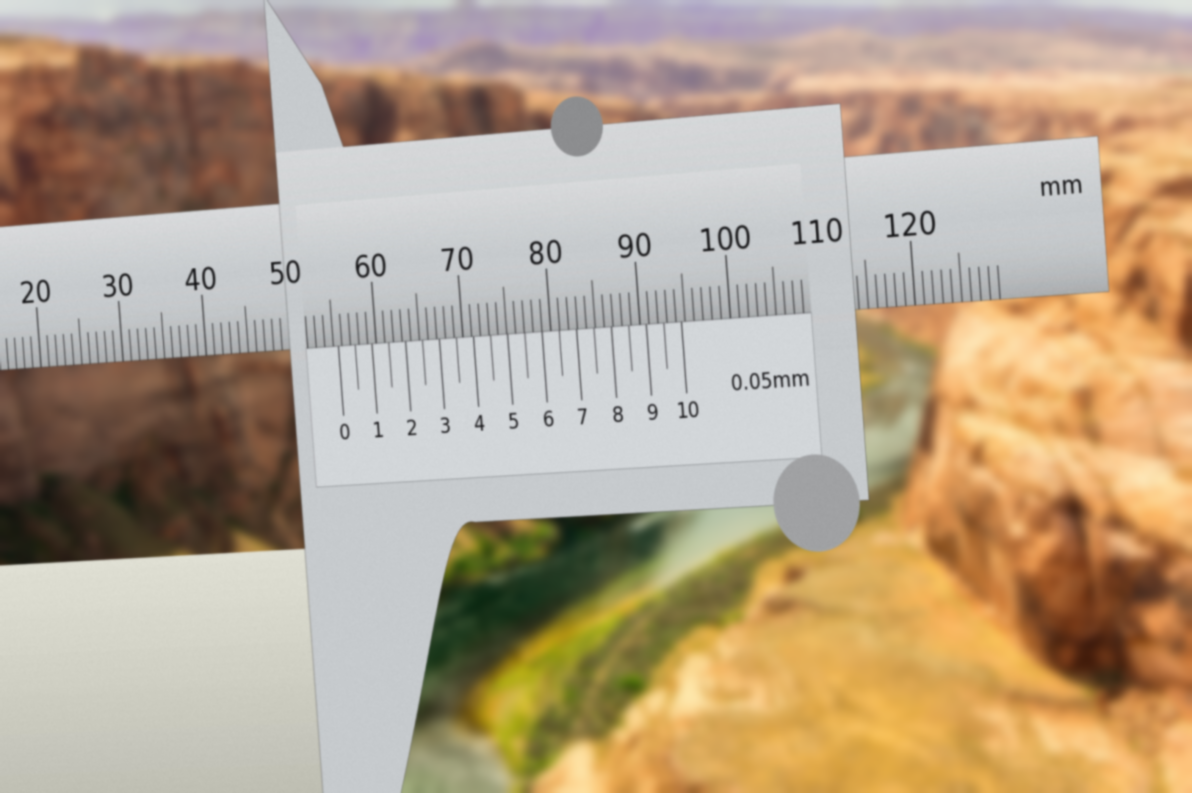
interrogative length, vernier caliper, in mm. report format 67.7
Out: 55.6
